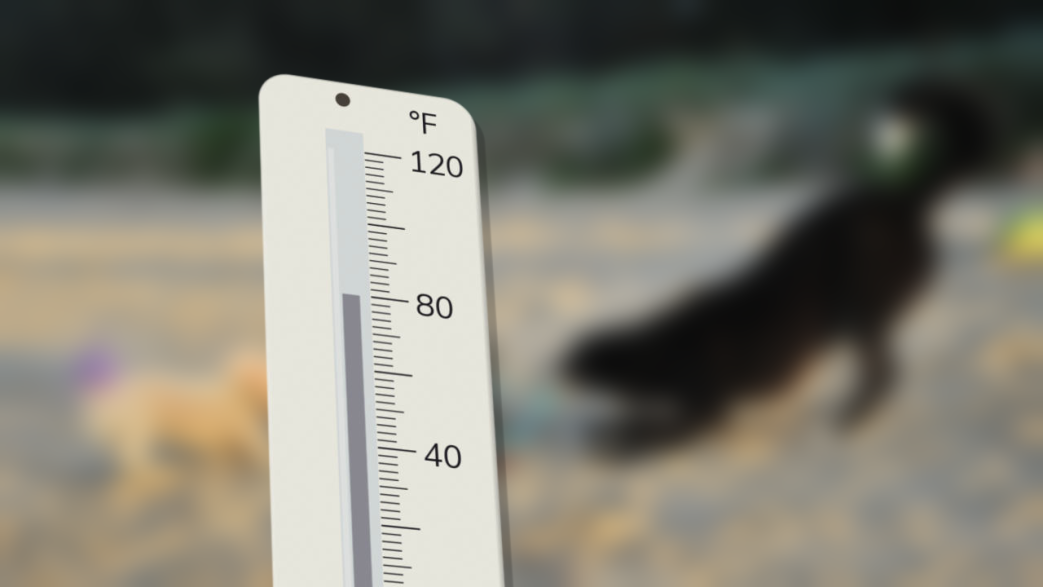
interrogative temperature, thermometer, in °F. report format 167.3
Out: 80
